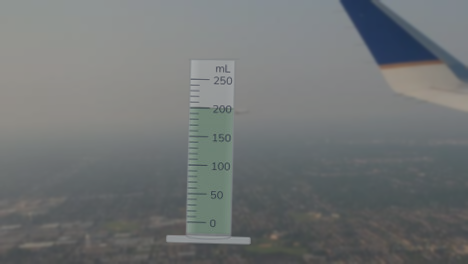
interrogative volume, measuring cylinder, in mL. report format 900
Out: 200
